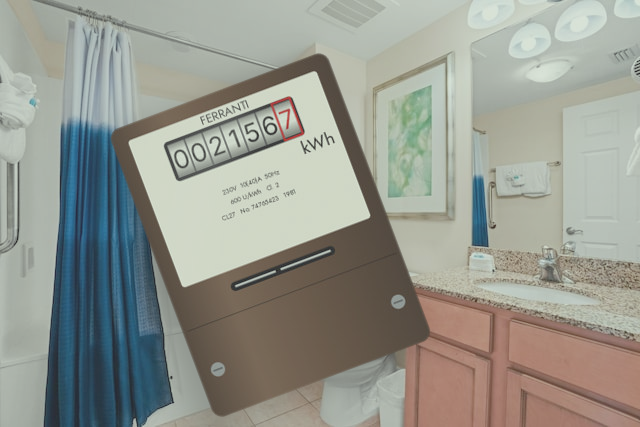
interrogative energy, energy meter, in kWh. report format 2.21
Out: 2156.7
